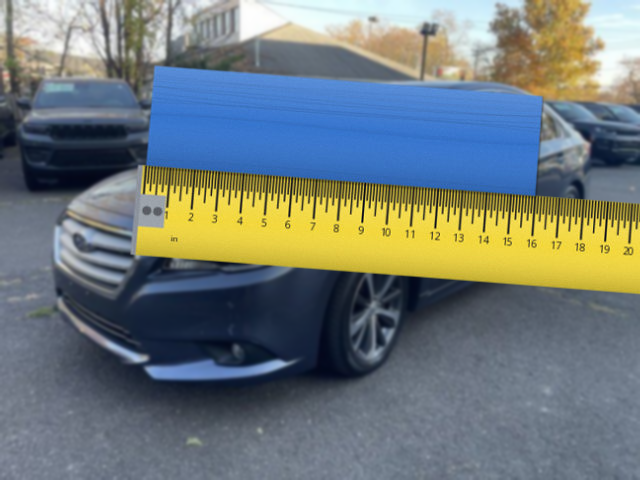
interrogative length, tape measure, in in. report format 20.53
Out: 16
